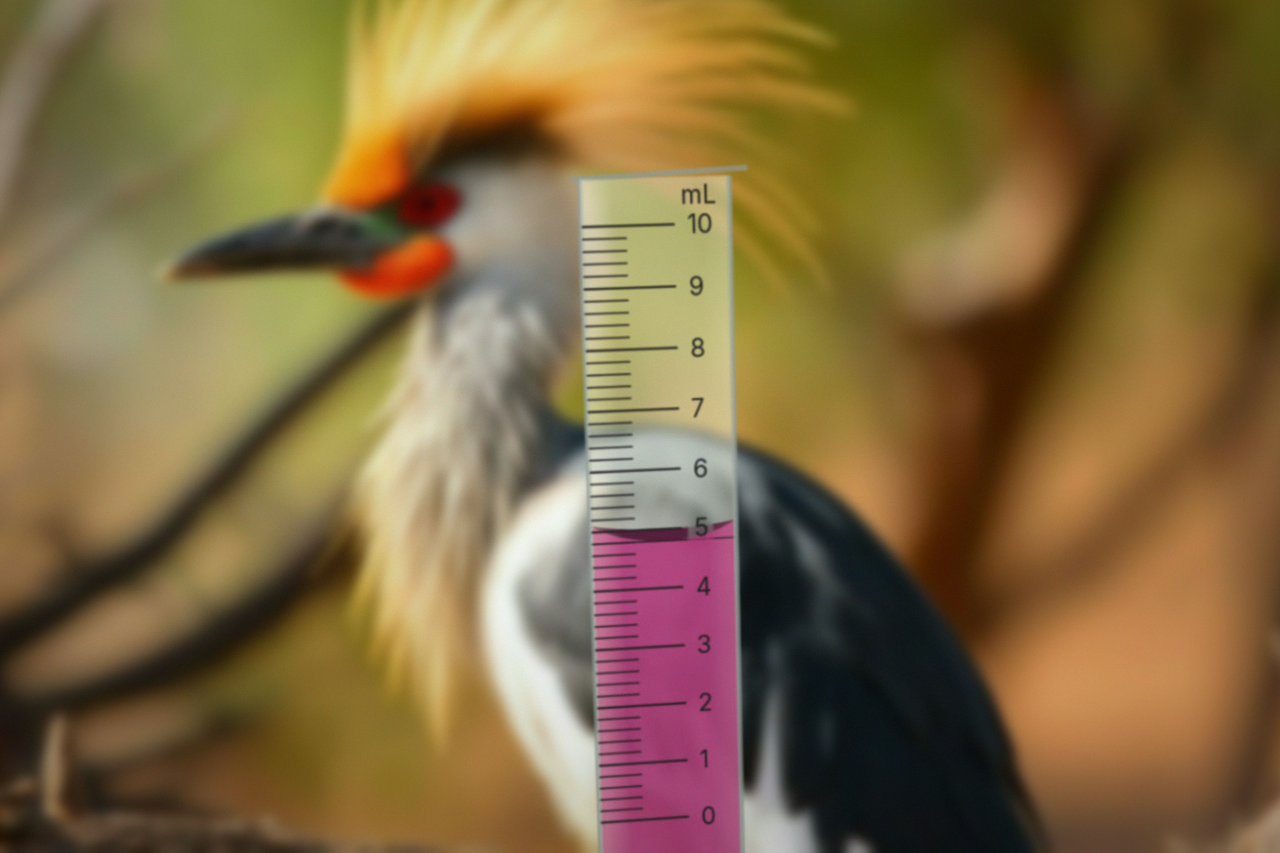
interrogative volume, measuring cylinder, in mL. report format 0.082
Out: 4.8
